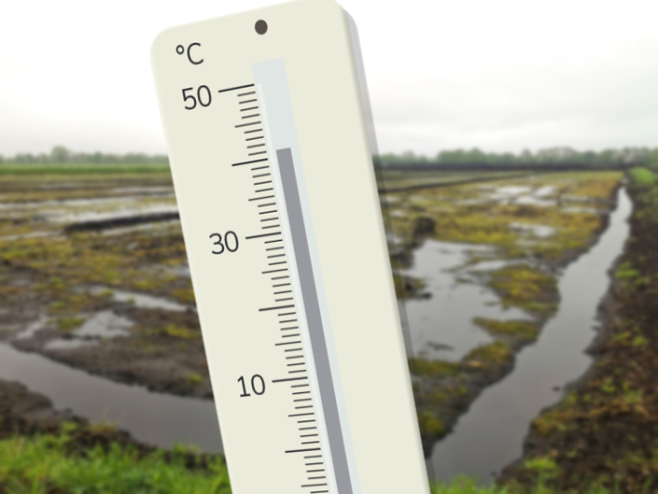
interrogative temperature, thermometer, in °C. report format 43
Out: 41
